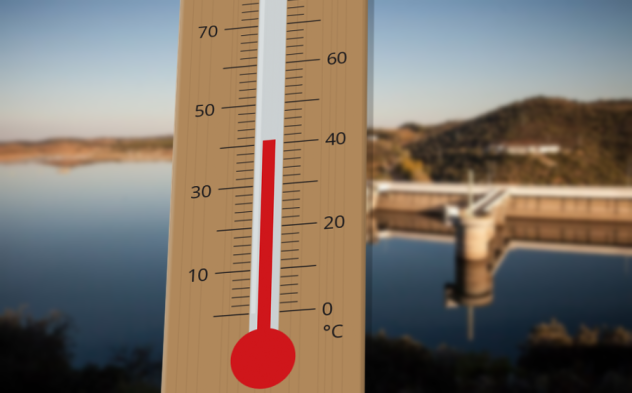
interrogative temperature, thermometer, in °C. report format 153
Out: 41
